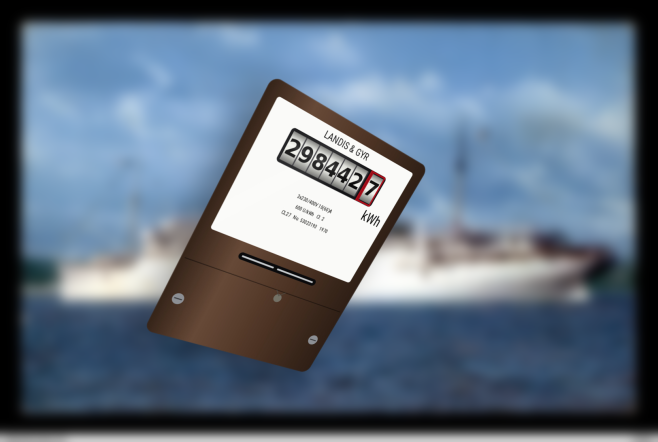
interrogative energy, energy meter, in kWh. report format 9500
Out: 298442.7
